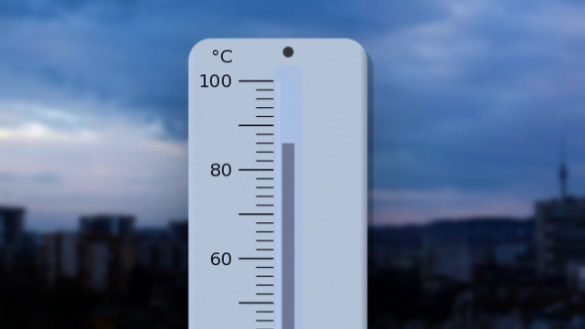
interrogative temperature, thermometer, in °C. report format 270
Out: 86
